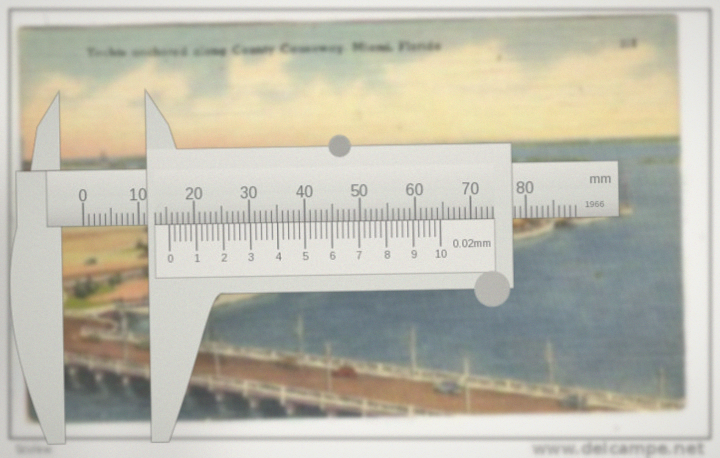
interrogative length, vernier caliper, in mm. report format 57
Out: 15.5
